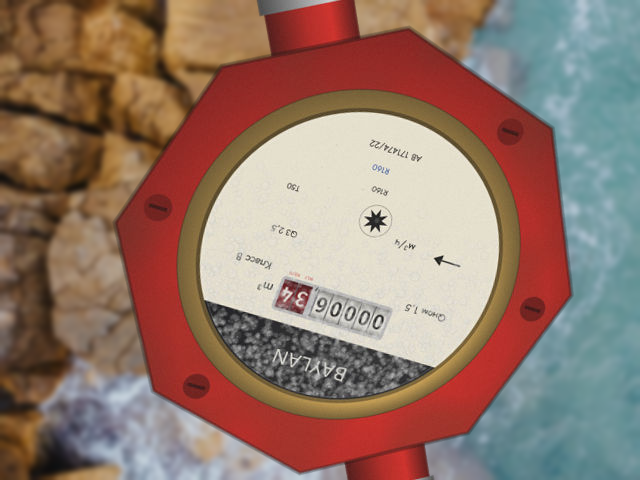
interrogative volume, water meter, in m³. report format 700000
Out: 6.34
